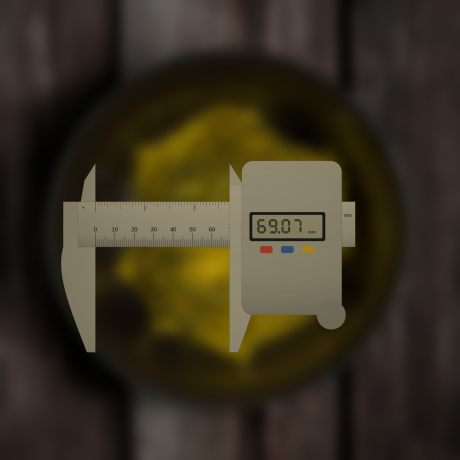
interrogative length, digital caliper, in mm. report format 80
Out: 69.07
